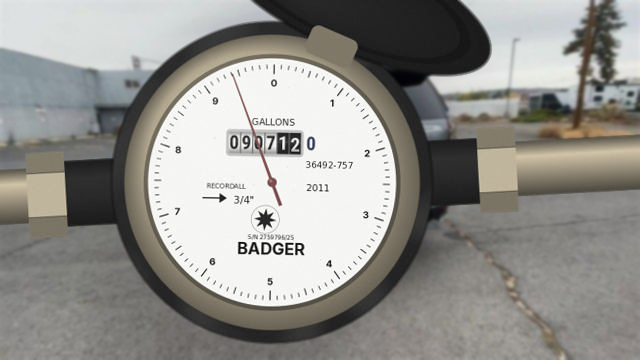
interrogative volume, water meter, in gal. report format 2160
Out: 907119.4
